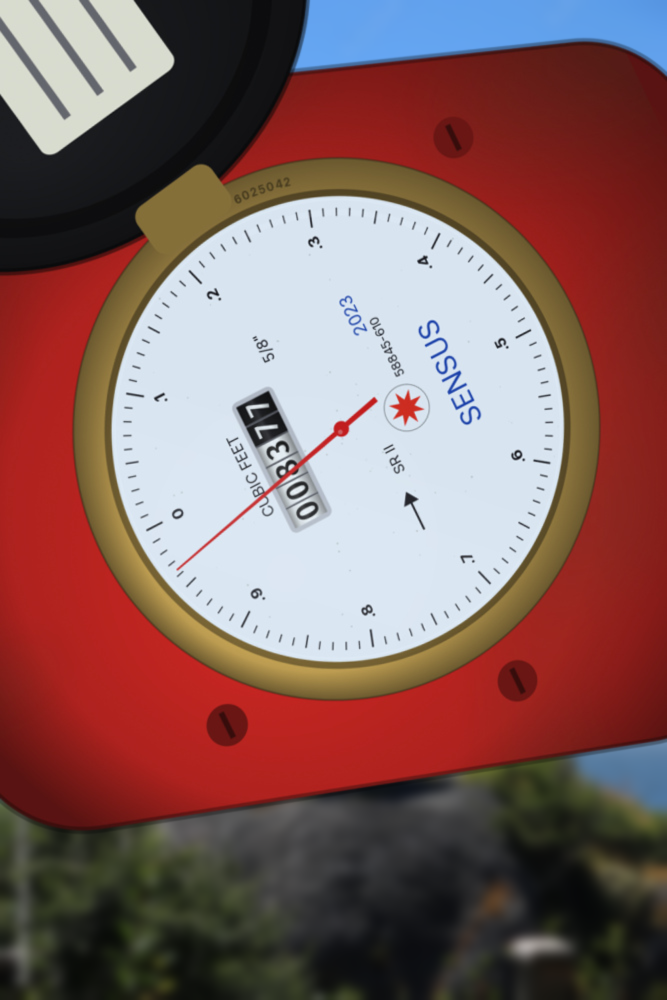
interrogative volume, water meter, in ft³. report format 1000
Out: 8376.96
